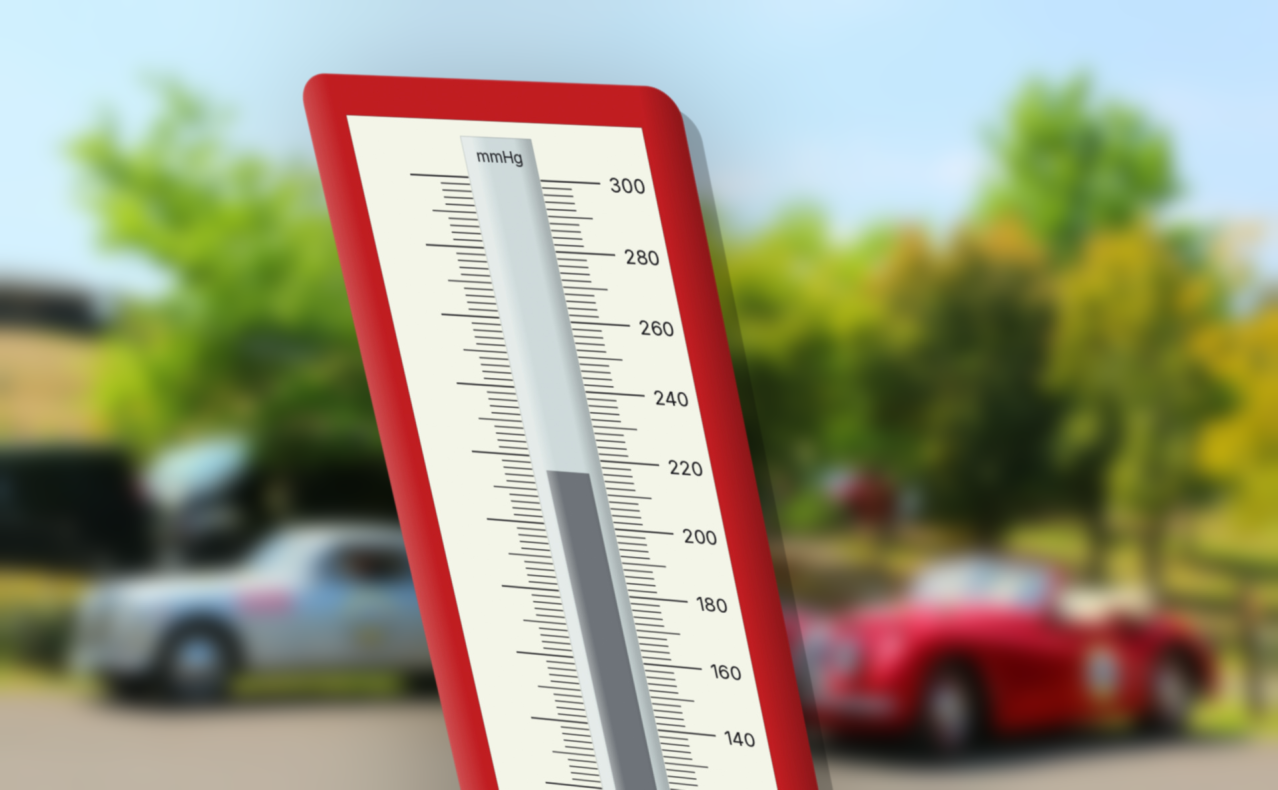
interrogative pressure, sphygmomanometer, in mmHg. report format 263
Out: 216
